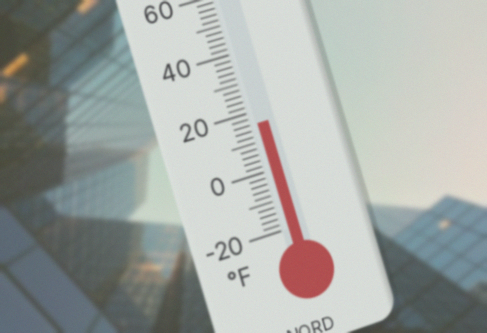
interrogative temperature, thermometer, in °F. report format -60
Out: 16
